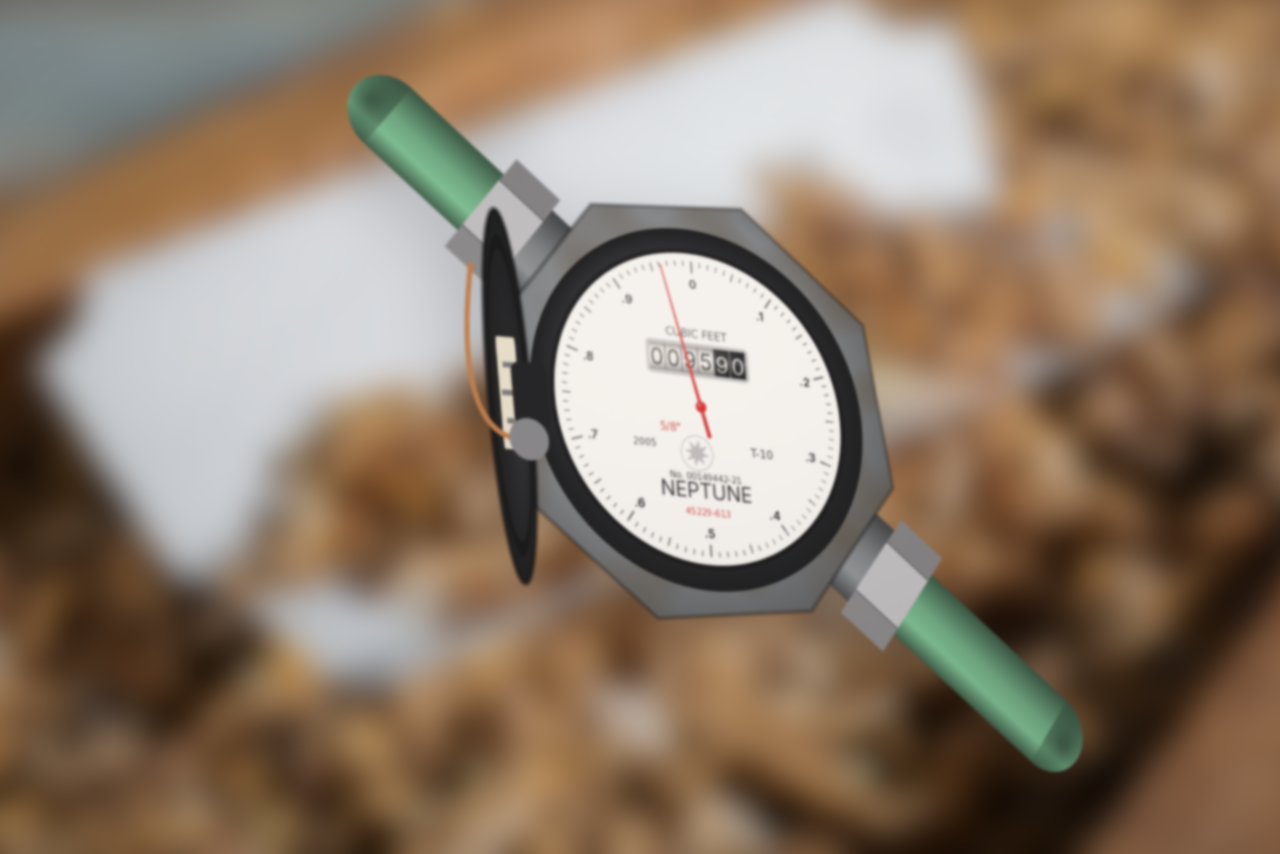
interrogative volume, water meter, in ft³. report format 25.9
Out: 9589.96
